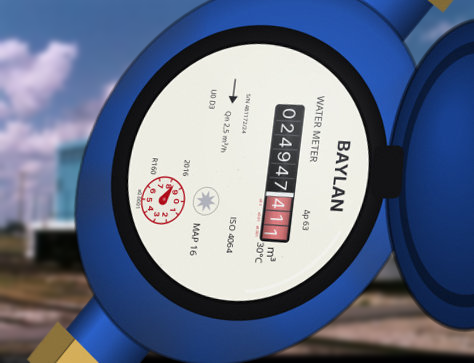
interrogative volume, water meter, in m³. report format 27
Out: 24947.4108
